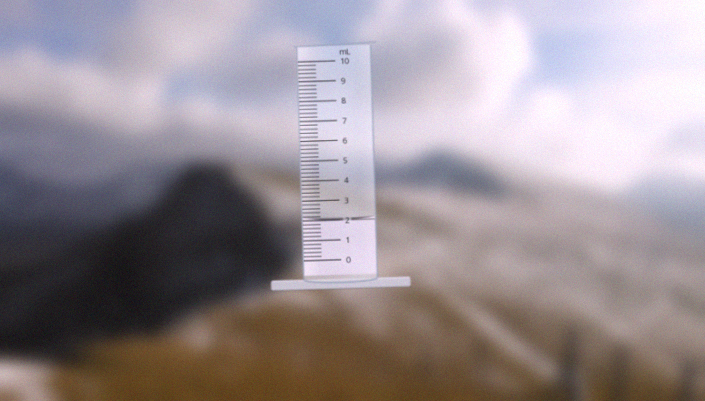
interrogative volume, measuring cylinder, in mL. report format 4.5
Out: 2
